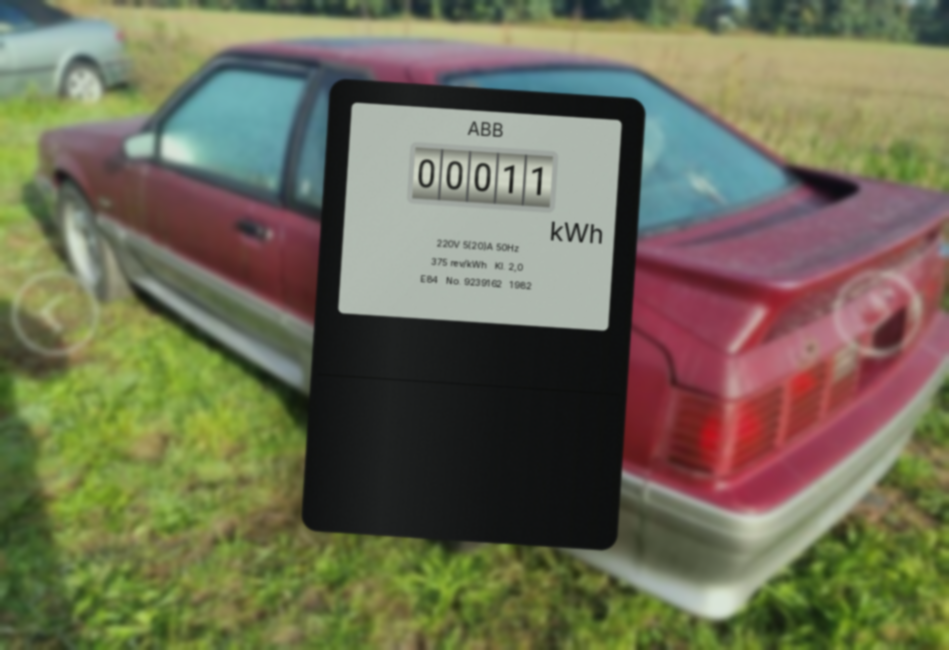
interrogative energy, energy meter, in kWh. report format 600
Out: 11
